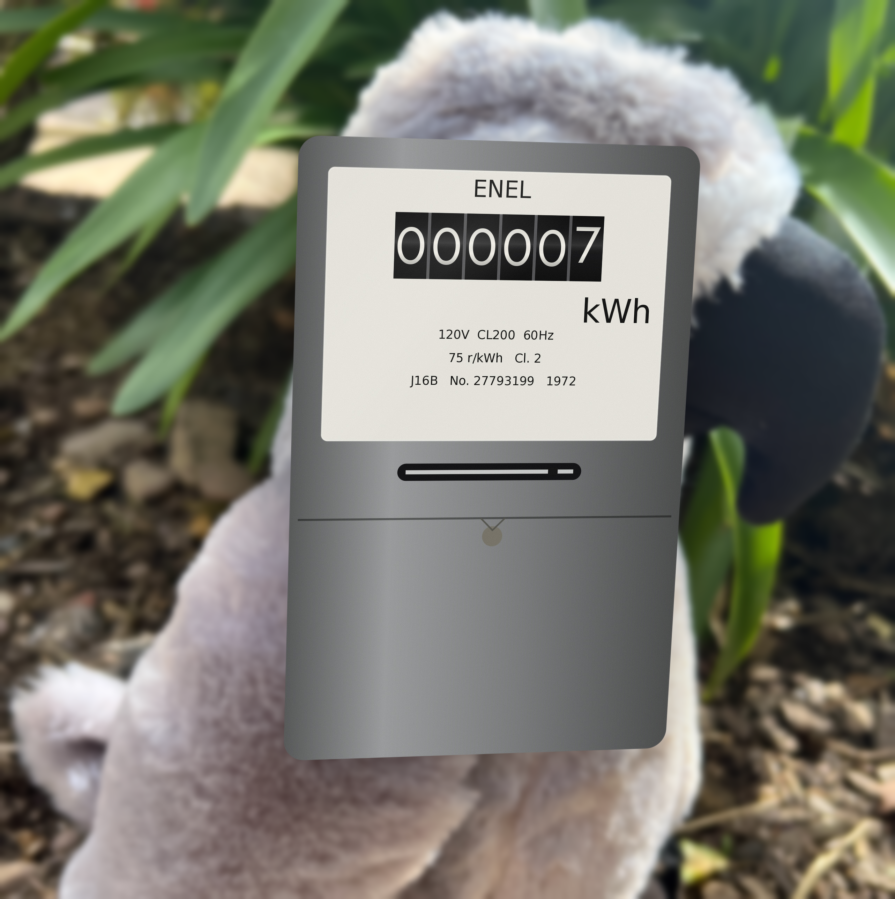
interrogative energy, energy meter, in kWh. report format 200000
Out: 7
